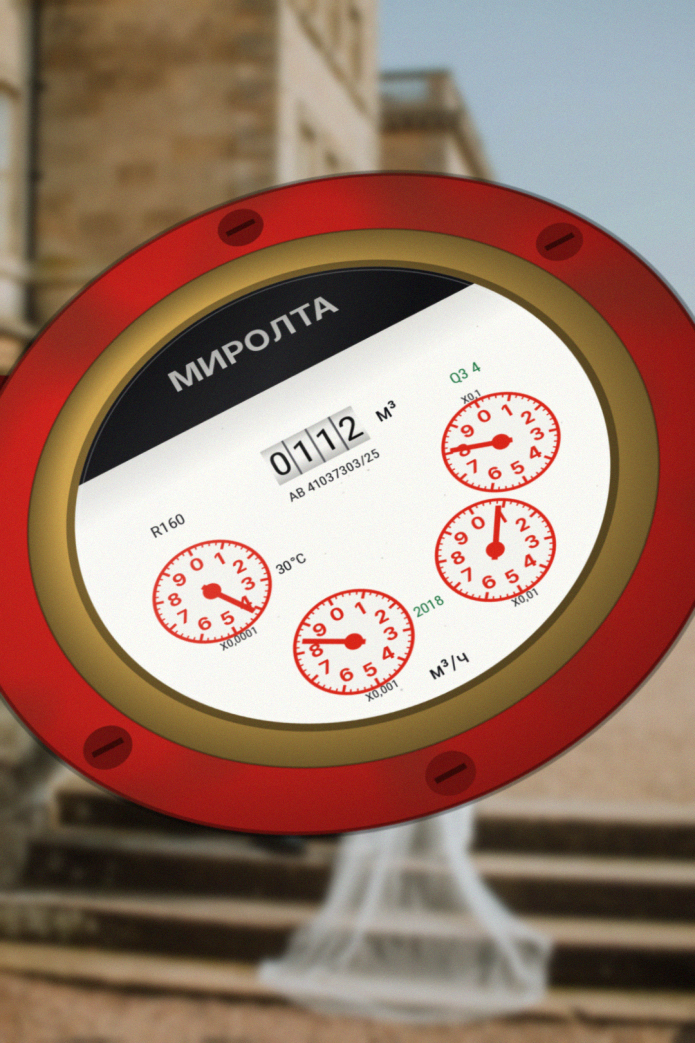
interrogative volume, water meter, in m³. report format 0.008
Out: 112.8084
